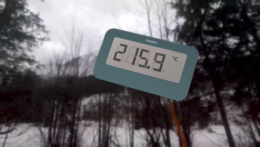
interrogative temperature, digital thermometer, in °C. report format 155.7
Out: 215.9
